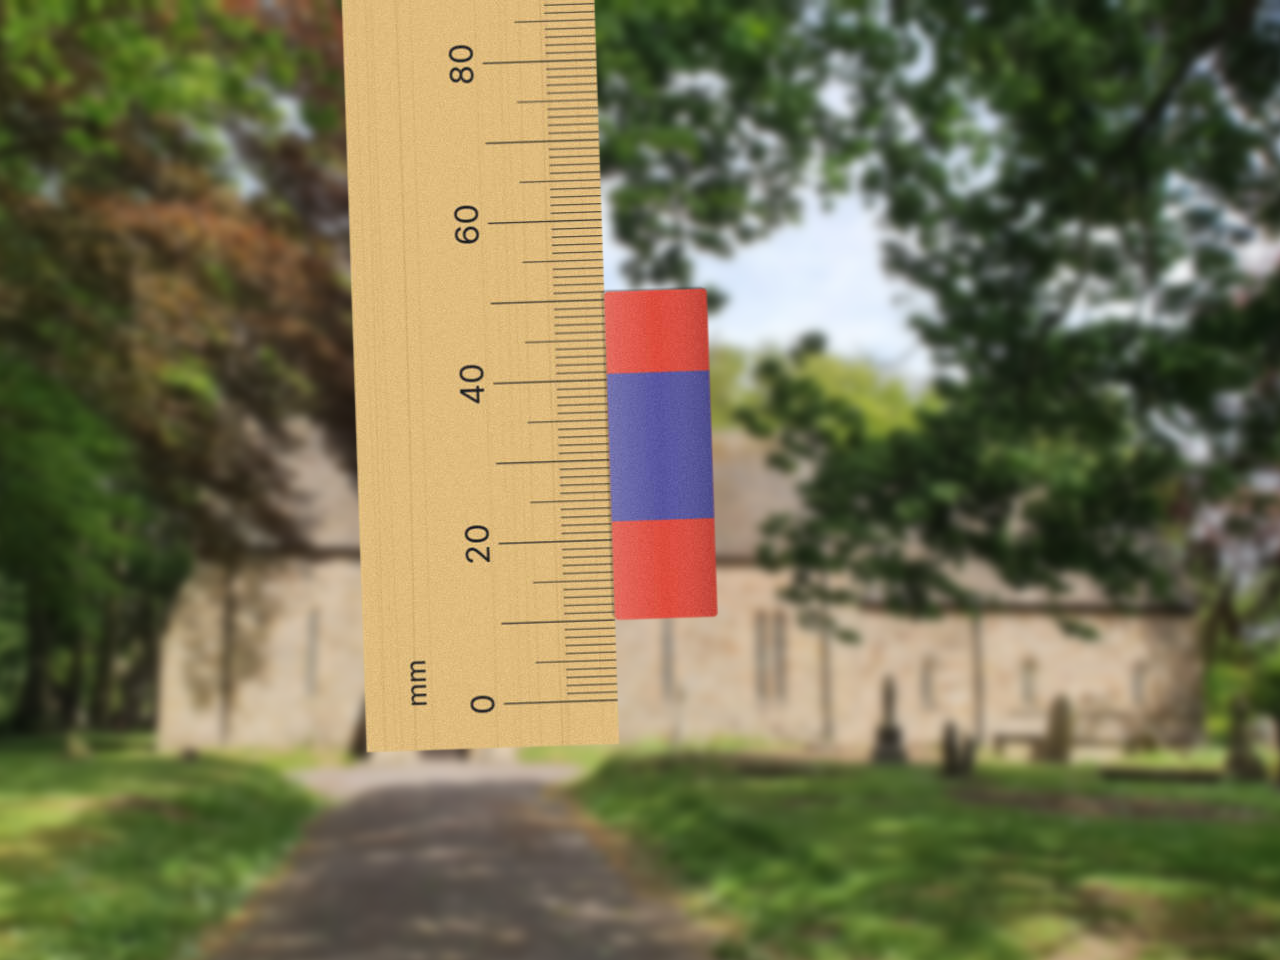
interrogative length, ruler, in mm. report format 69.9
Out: 41
